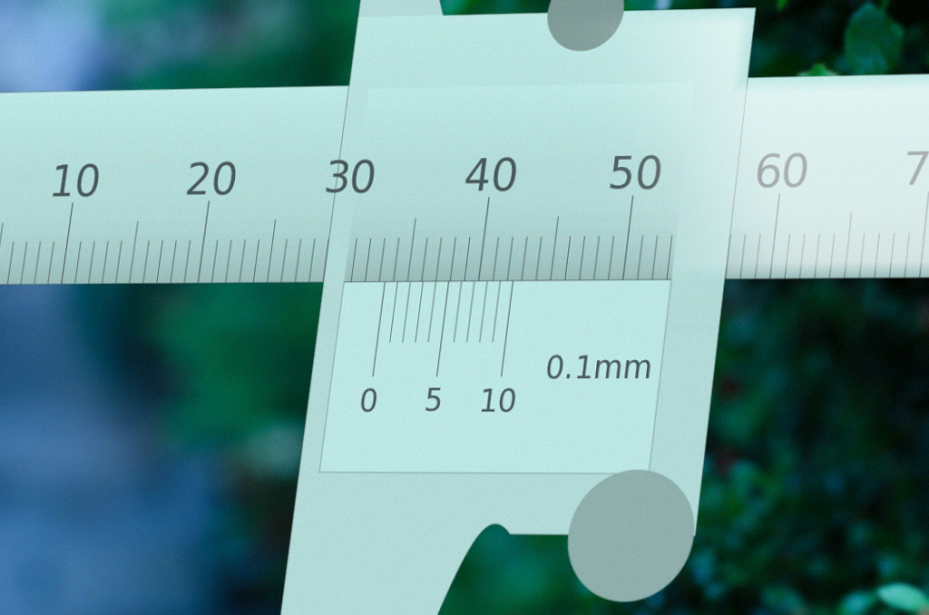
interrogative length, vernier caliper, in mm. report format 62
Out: 33.4
